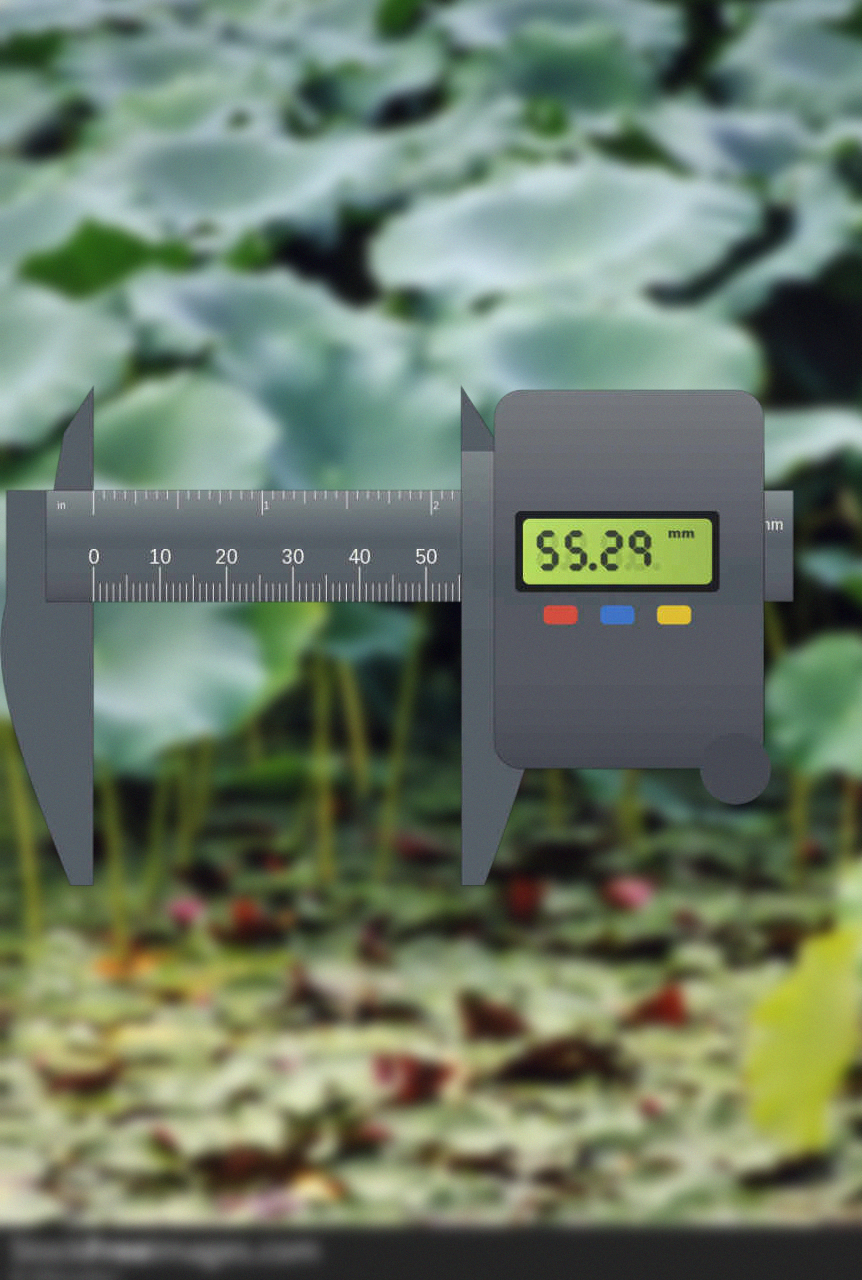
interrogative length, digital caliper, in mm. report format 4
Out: 55.29
